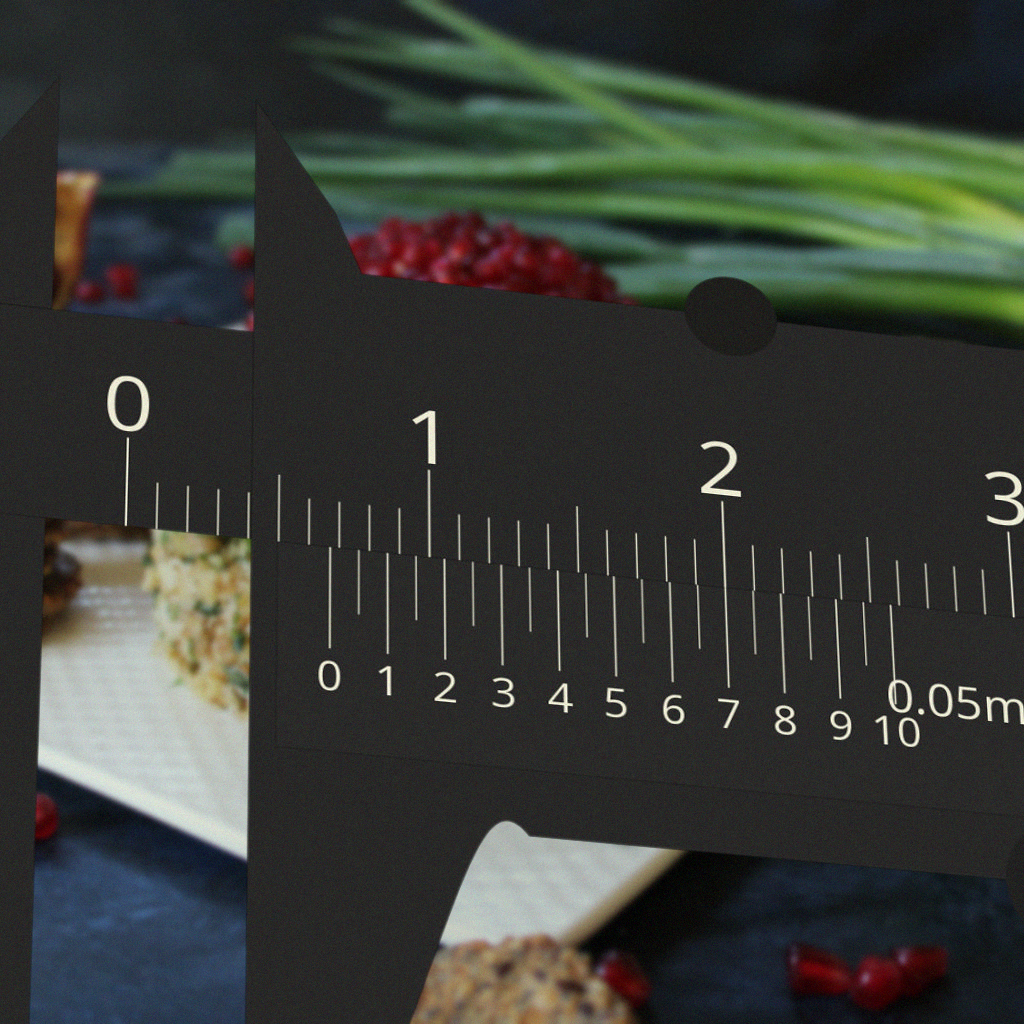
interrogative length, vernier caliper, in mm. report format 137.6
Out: 6.70
